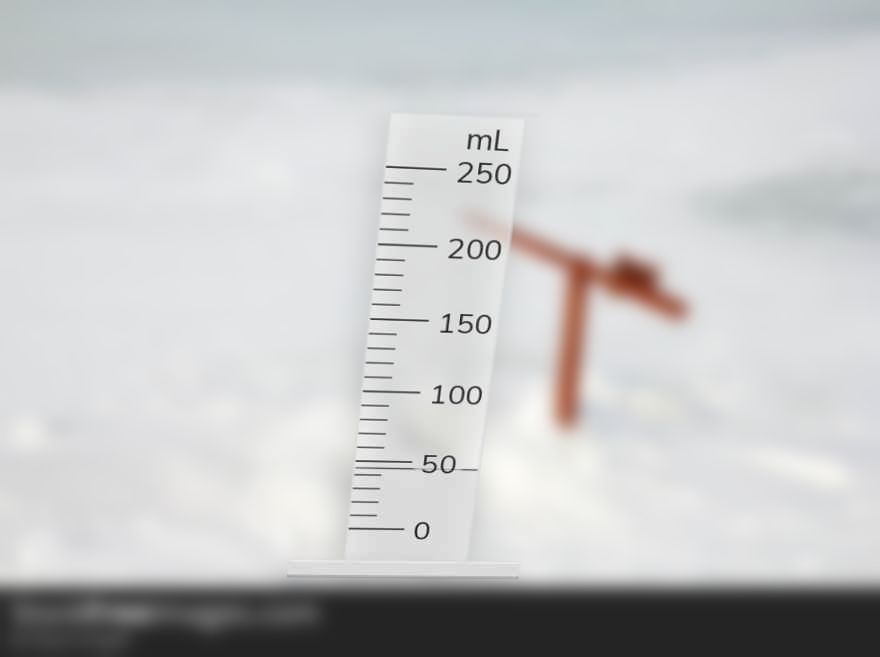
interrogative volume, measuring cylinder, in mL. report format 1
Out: 45
